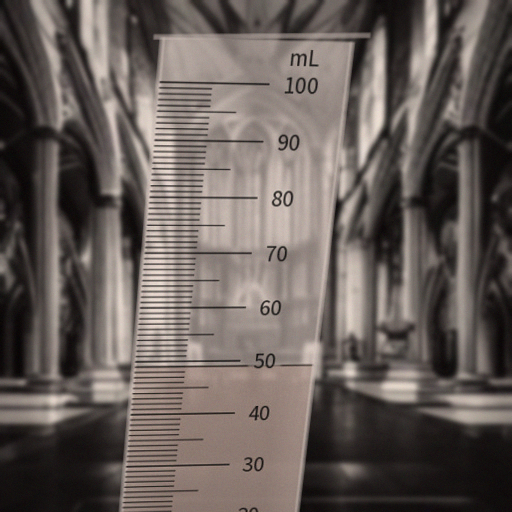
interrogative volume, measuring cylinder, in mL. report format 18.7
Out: 49
